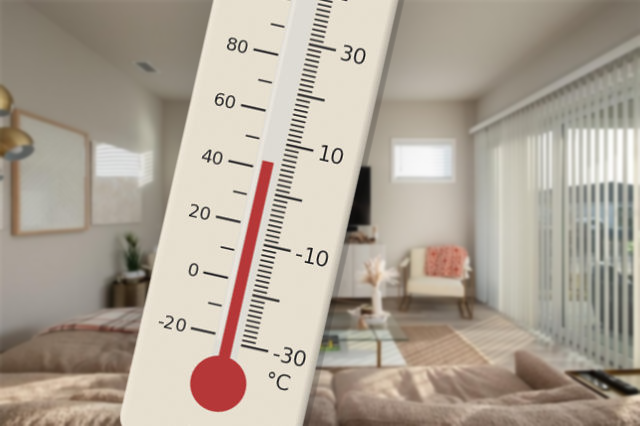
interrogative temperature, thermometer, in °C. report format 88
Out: 6
